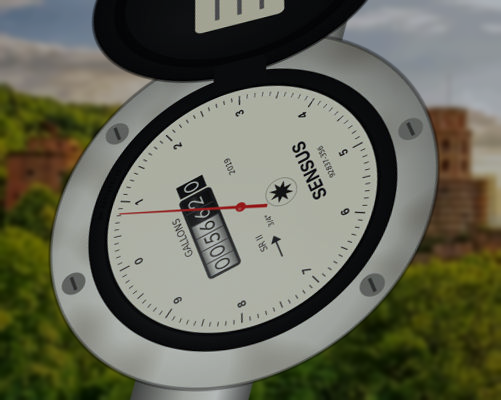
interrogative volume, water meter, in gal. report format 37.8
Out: 56620.8
